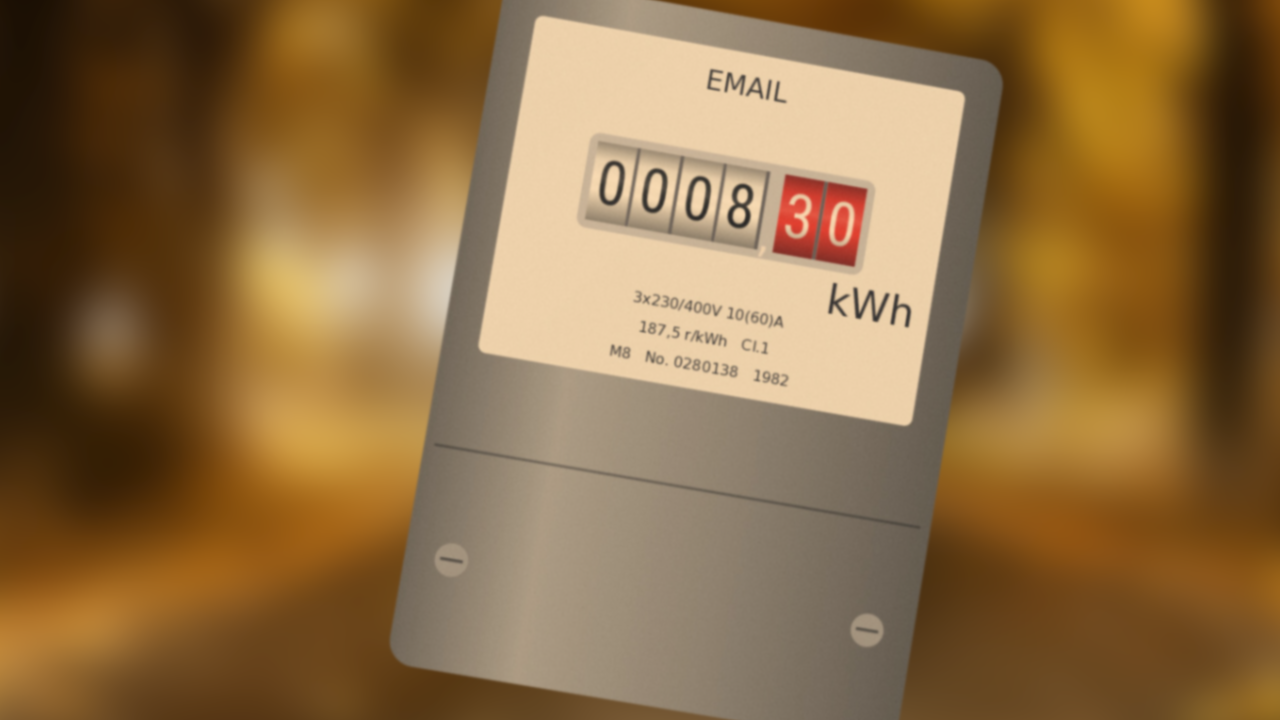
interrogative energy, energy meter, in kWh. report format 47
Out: 8.30
